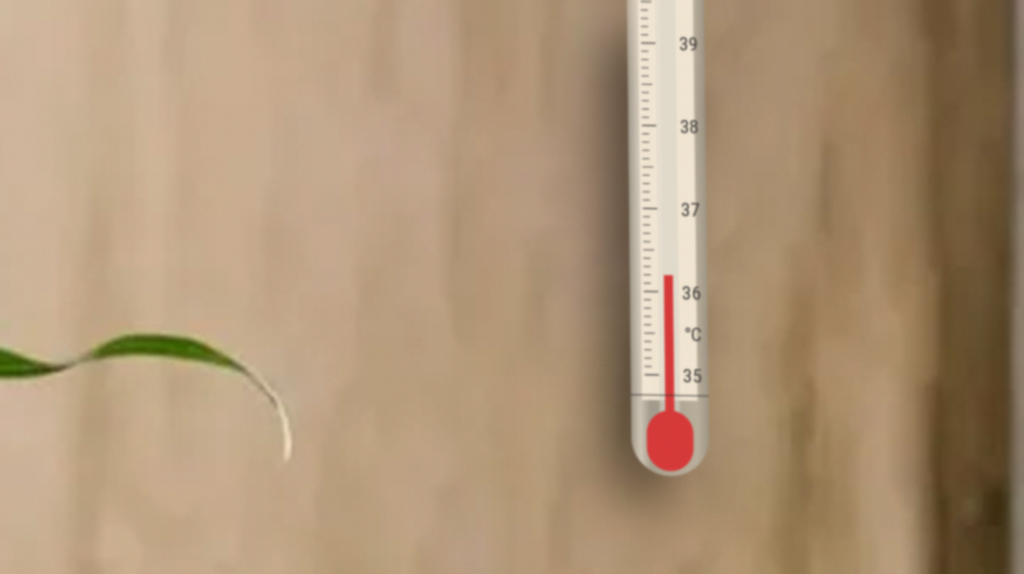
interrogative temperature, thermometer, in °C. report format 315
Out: 36.2
